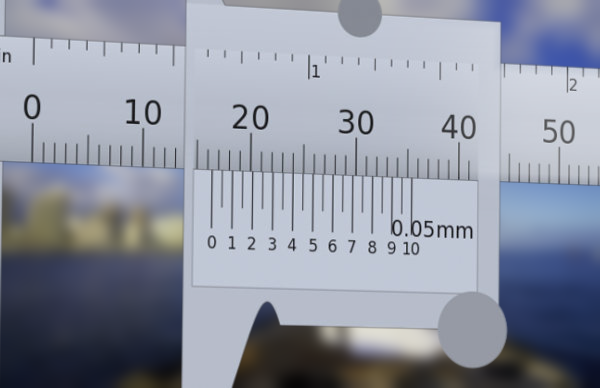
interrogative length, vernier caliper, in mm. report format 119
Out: 16.4
